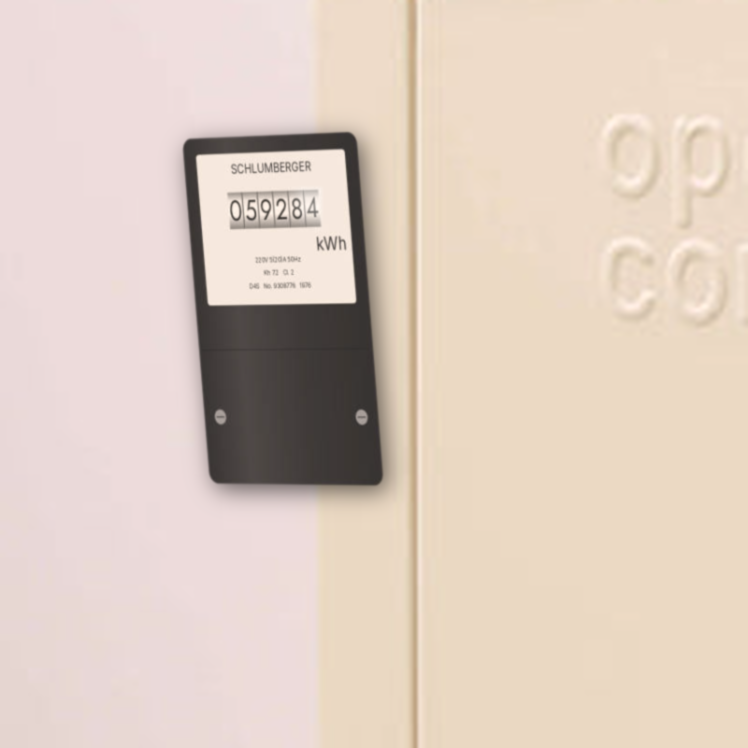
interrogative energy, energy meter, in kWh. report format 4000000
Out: 59284
